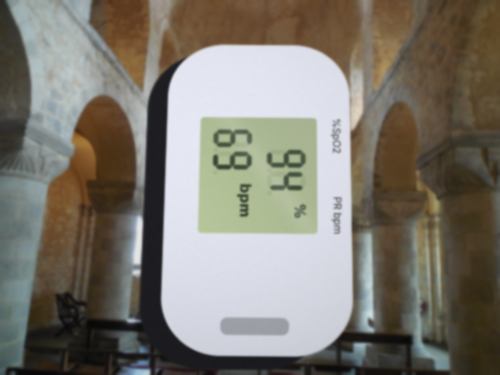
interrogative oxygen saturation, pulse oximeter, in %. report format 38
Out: 94
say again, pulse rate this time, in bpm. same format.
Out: 69
